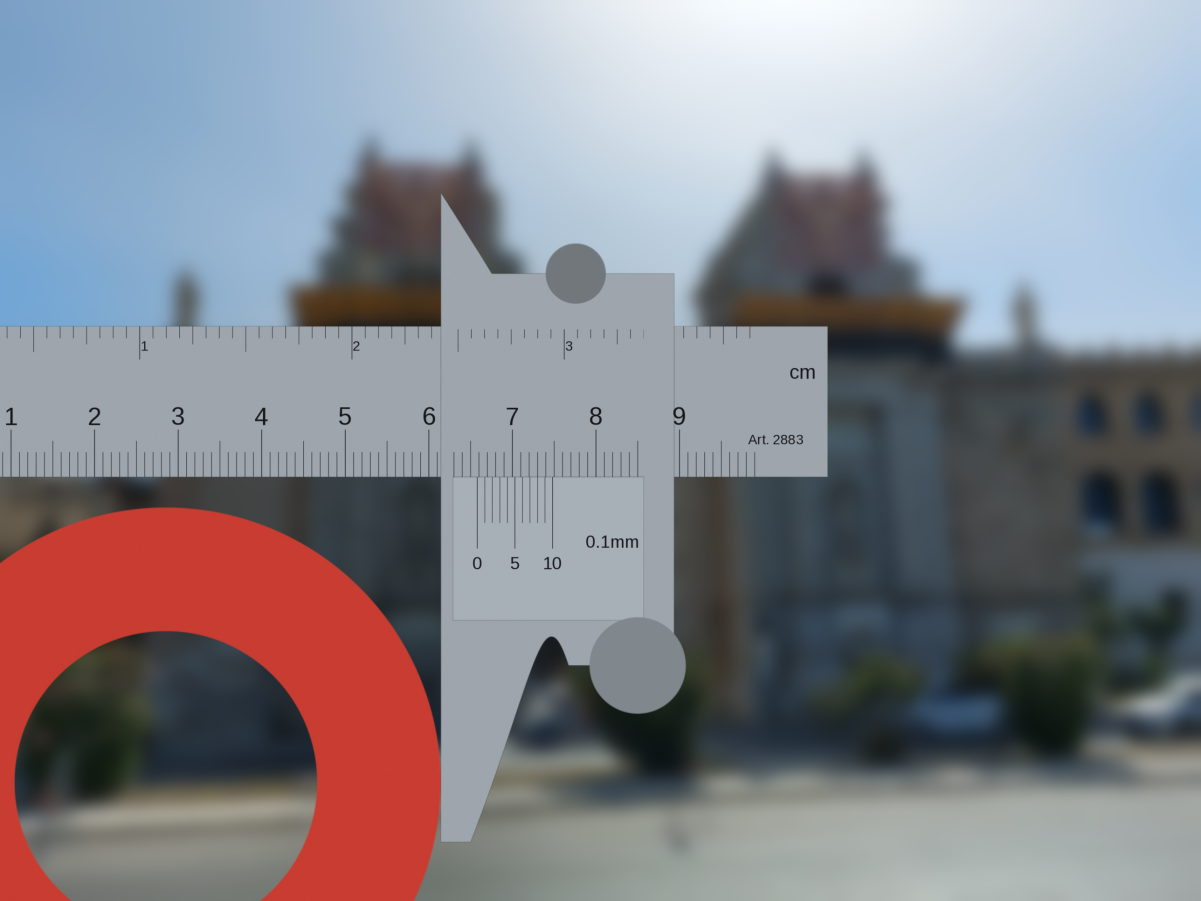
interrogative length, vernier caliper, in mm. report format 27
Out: 65.8
